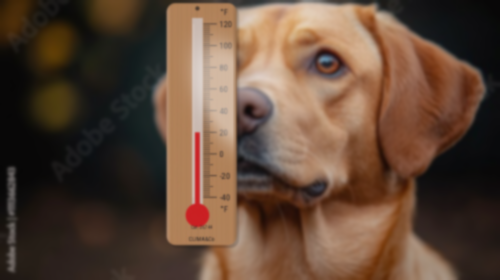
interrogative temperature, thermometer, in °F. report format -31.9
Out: 20
